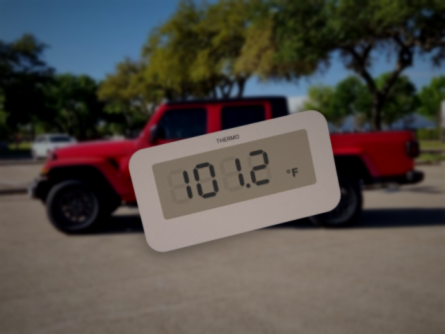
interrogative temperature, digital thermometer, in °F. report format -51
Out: 101.2
